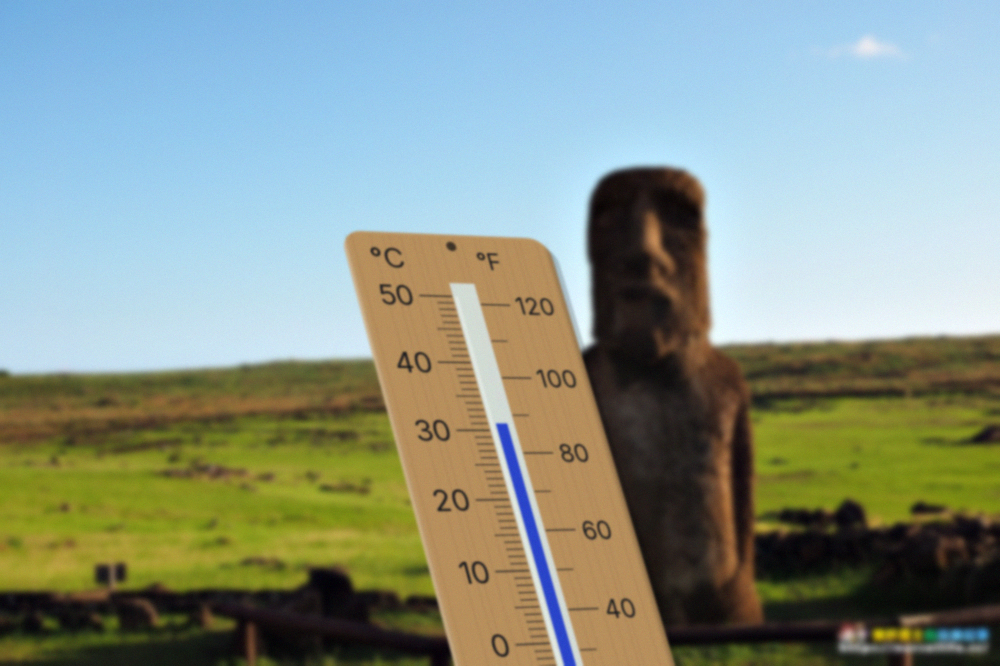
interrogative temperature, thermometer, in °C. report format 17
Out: 31
